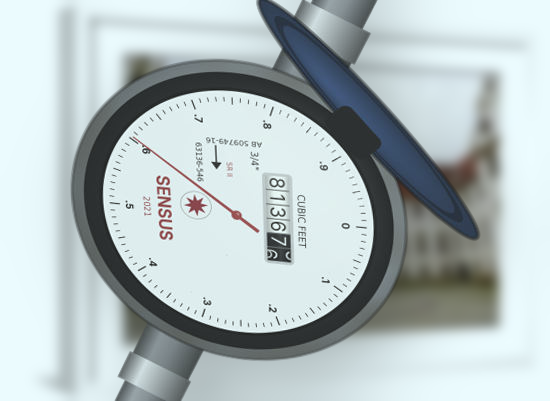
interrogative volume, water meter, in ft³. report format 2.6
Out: 813675.60
